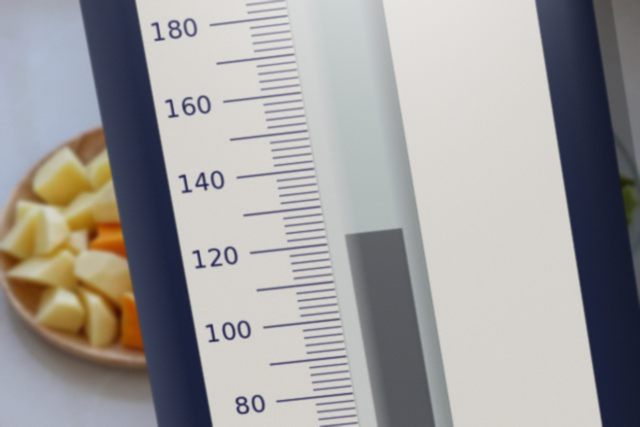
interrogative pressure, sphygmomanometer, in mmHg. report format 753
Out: 122
